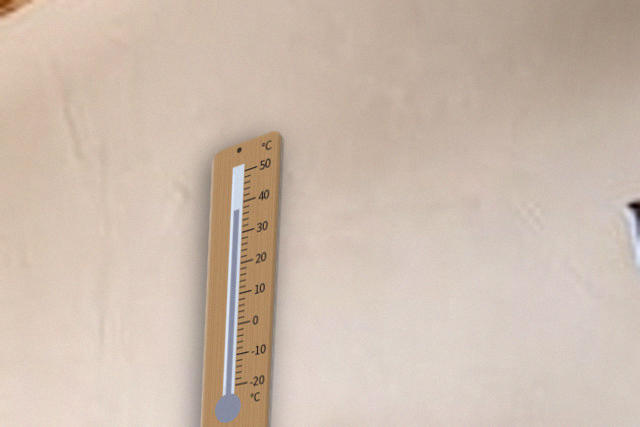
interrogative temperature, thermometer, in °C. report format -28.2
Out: 38
